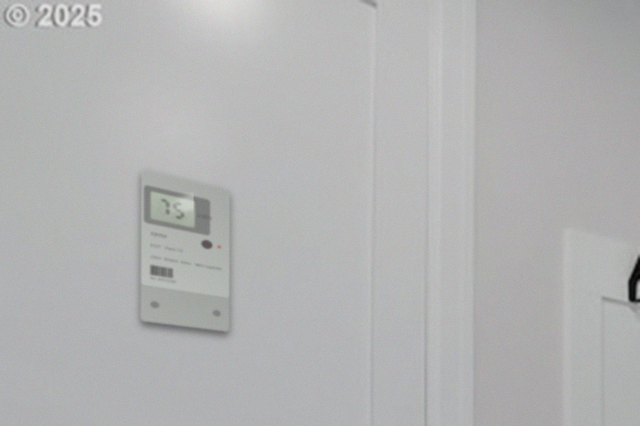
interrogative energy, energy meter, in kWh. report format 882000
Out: 75
